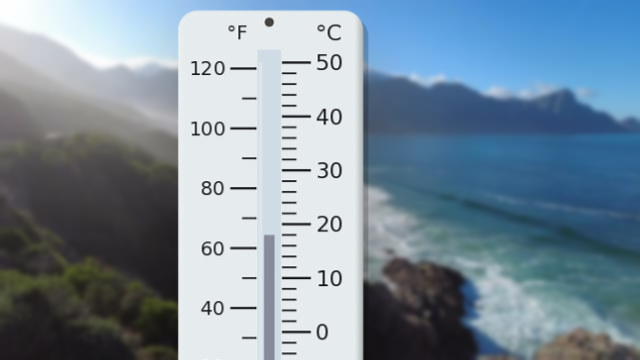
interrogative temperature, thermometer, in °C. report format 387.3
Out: 18
